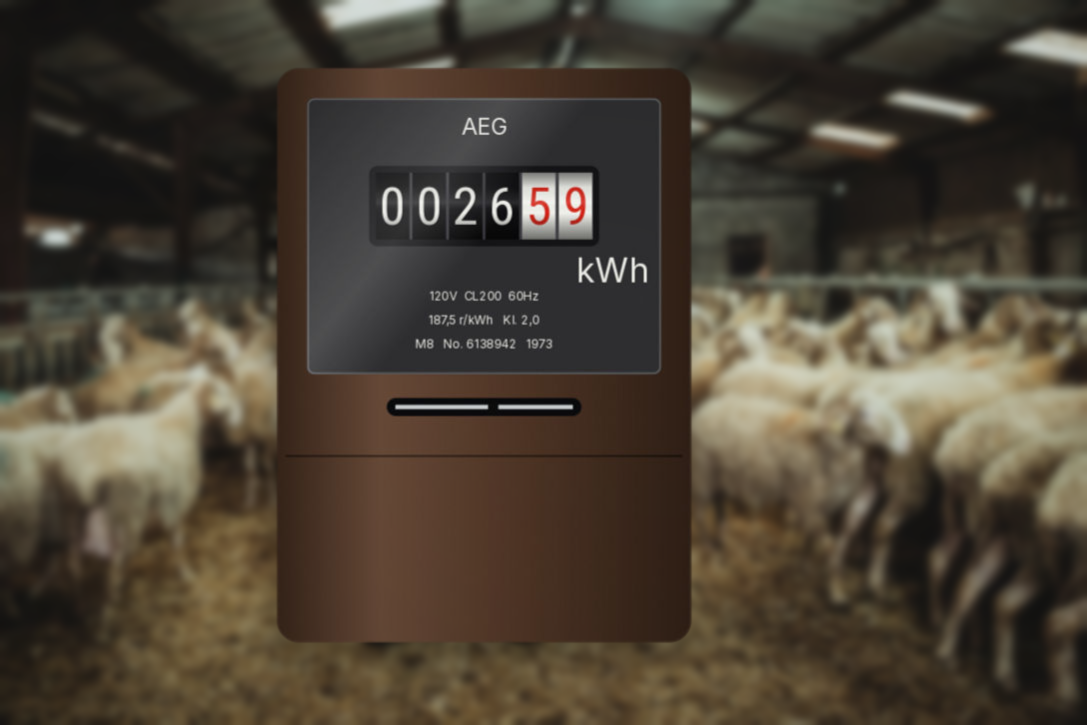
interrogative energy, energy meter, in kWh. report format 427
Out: 26.59
